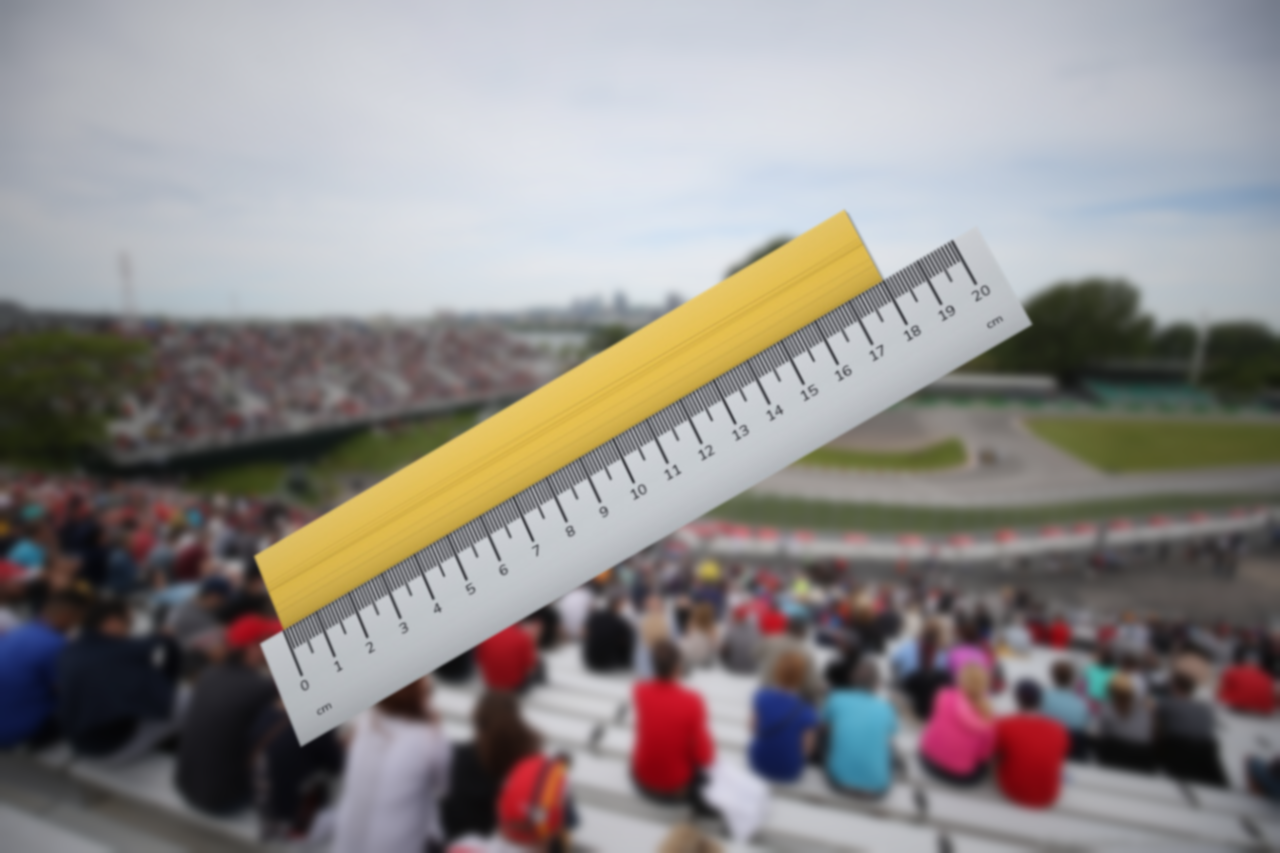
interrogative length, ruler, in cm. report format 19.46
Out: 18
